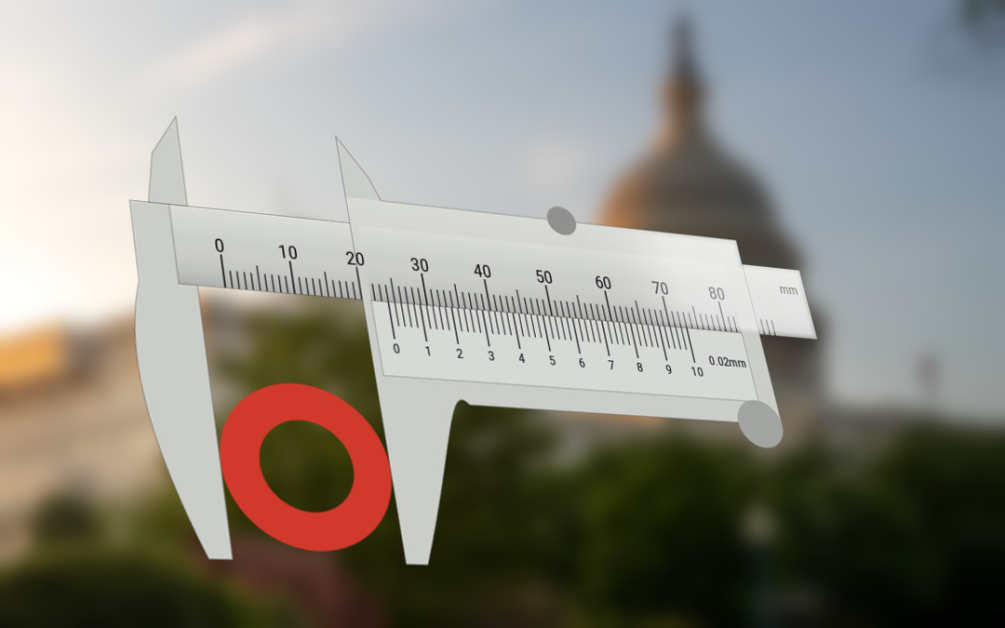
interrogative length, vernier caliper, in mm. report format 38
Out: 24.0
